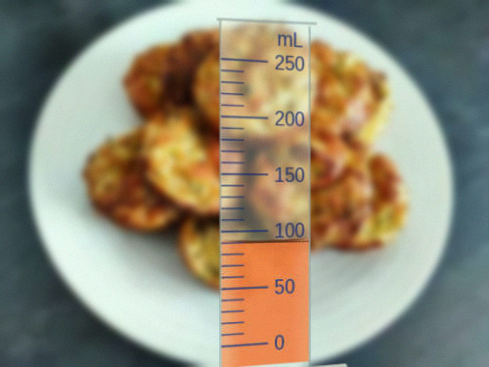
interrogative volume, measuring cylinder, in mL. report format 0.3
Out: 90
